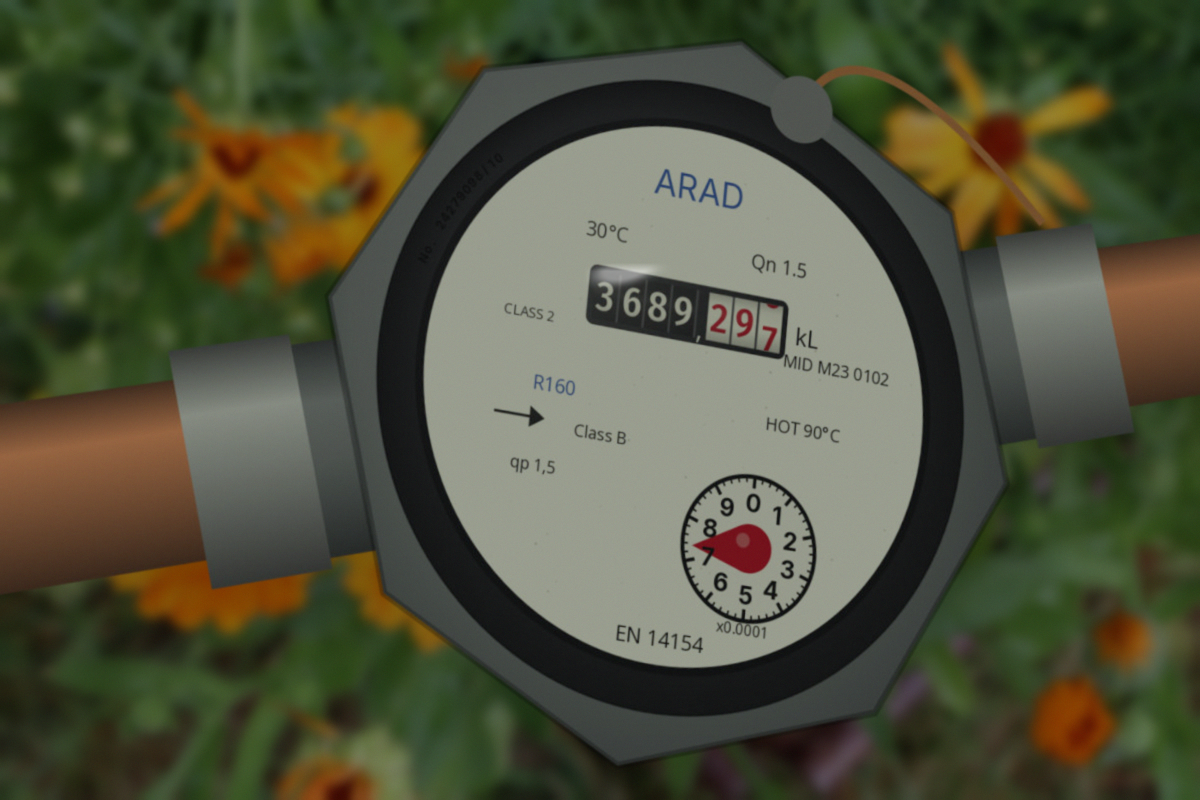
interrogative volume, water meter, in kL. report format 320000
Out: 3689.2967
